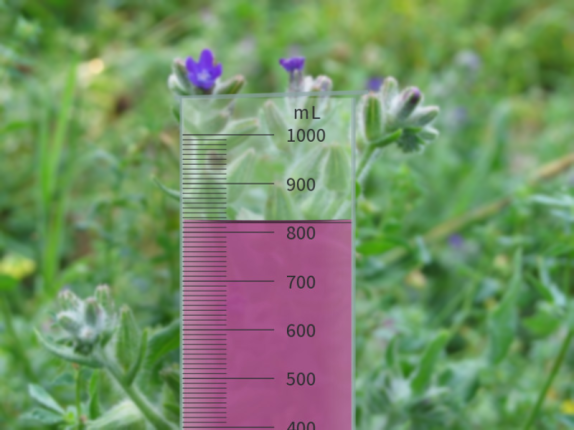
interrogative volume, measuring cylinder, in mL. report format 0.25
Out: 820
